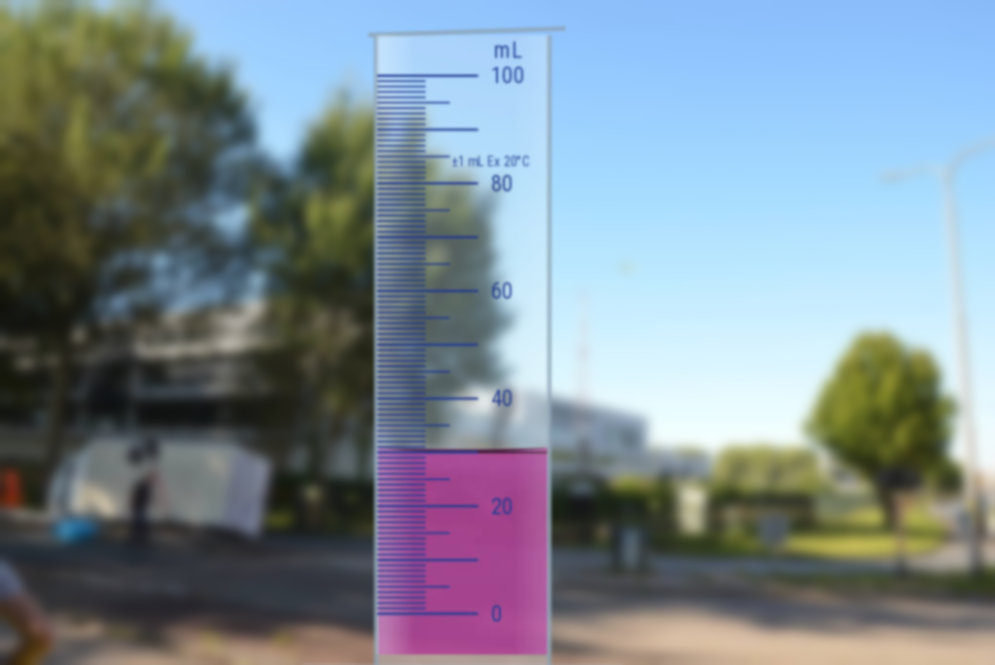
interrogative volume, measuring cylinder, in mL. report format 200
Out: 30
